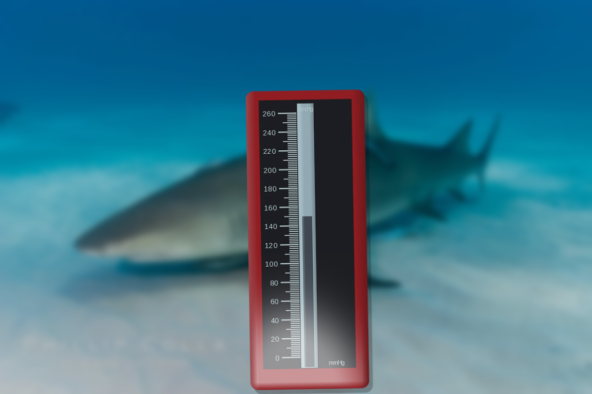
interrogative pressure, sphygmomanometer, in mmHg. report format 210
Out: 150
